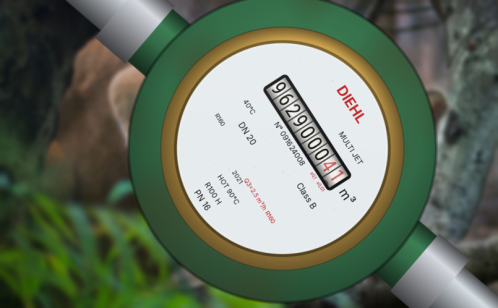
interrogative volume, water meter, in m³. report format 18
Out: 9629000.41
